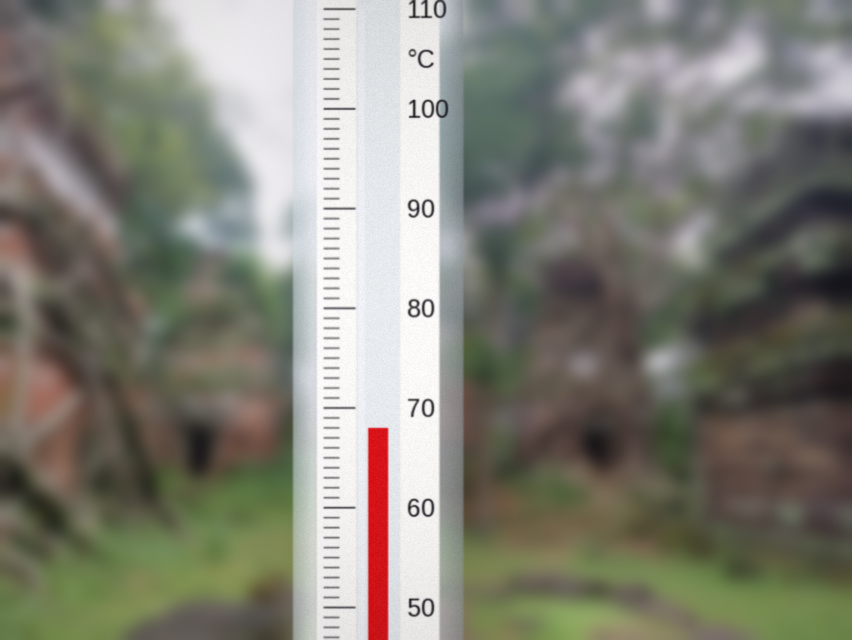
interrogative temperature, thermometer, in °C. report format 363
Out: 68
